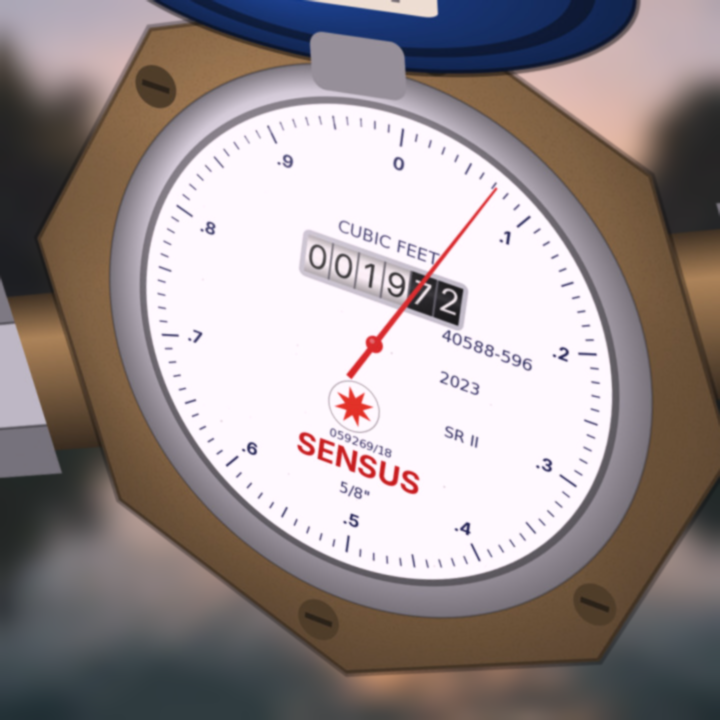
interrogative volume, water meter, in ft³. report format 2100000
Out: 1972.07
